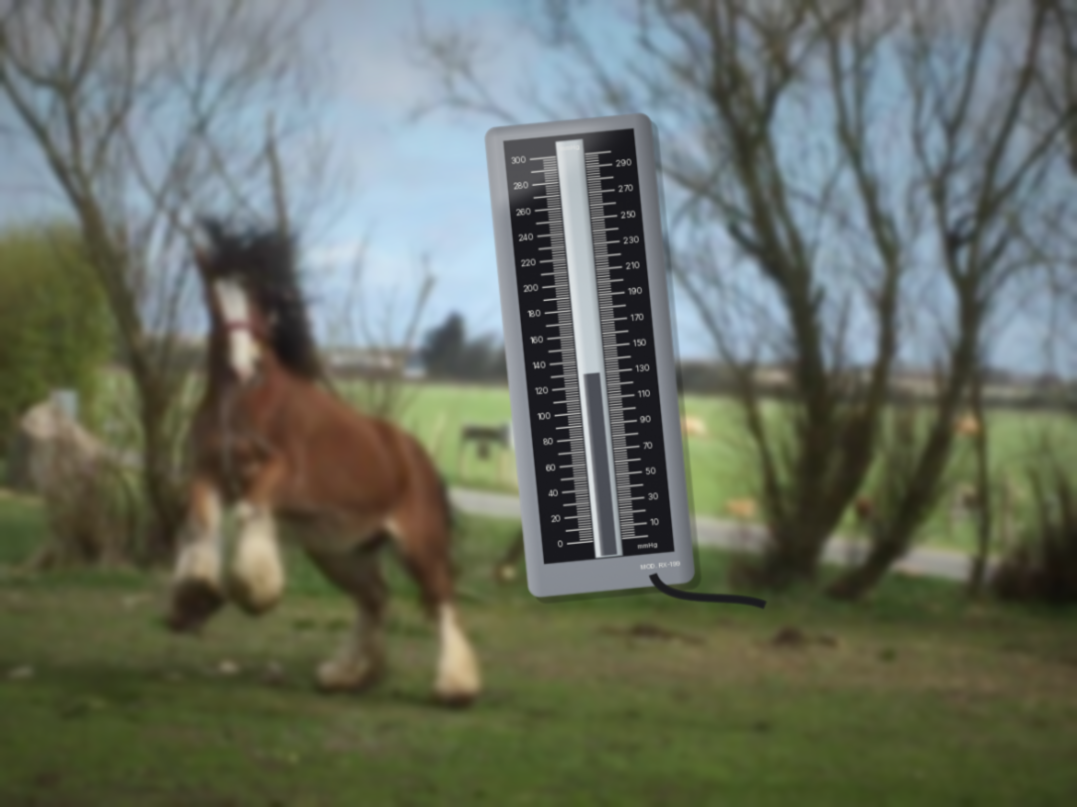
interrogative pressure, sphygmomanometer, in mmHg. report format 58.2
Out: 130
